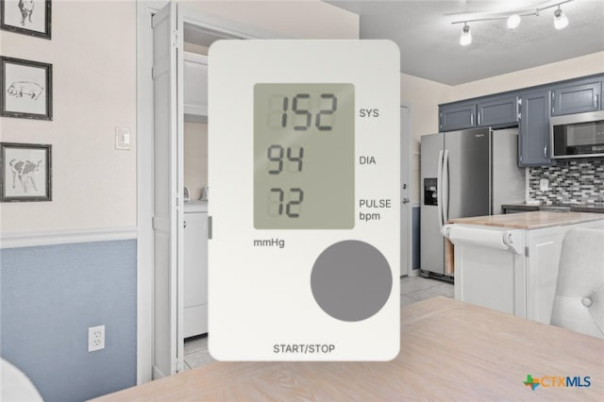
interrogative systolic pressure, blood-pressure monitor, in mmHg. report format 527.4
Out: 152
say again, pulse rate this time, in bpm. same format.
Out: 72
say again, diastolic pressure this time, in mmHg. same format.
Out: 94
